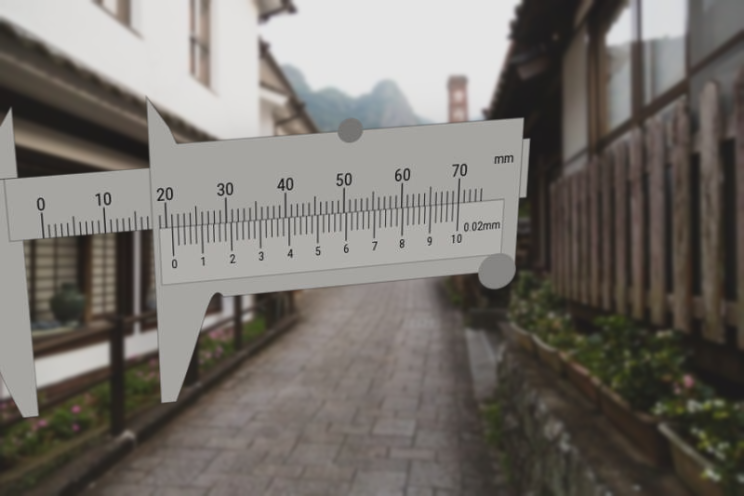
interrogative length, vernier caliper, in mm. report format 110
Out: 21.0
